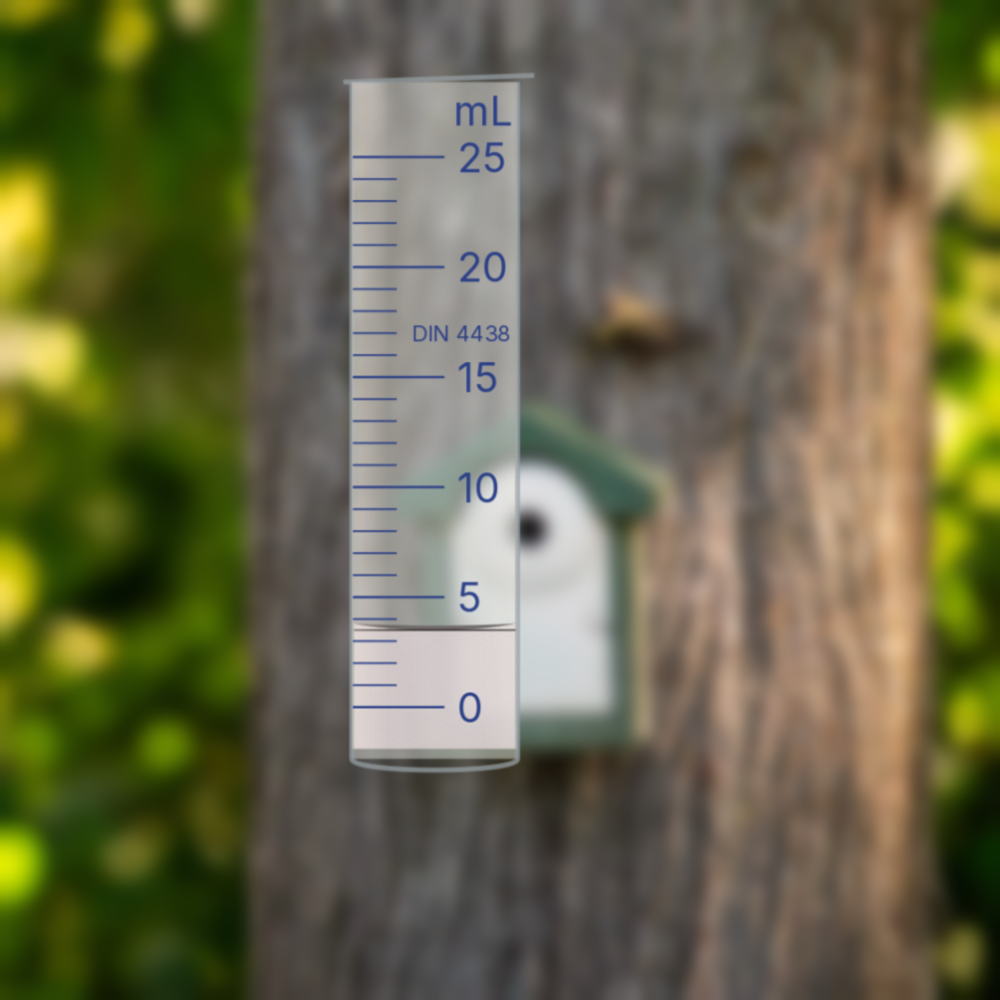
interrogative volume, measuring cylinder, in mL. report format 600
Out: 3.5
